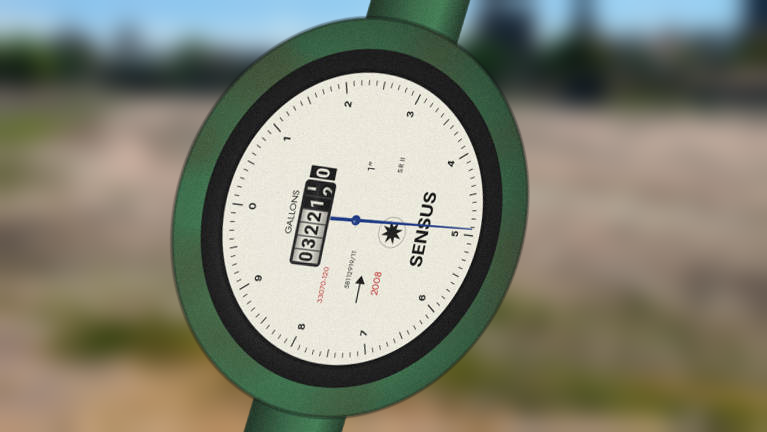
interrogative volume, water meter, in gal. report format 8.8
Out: 322114.9
